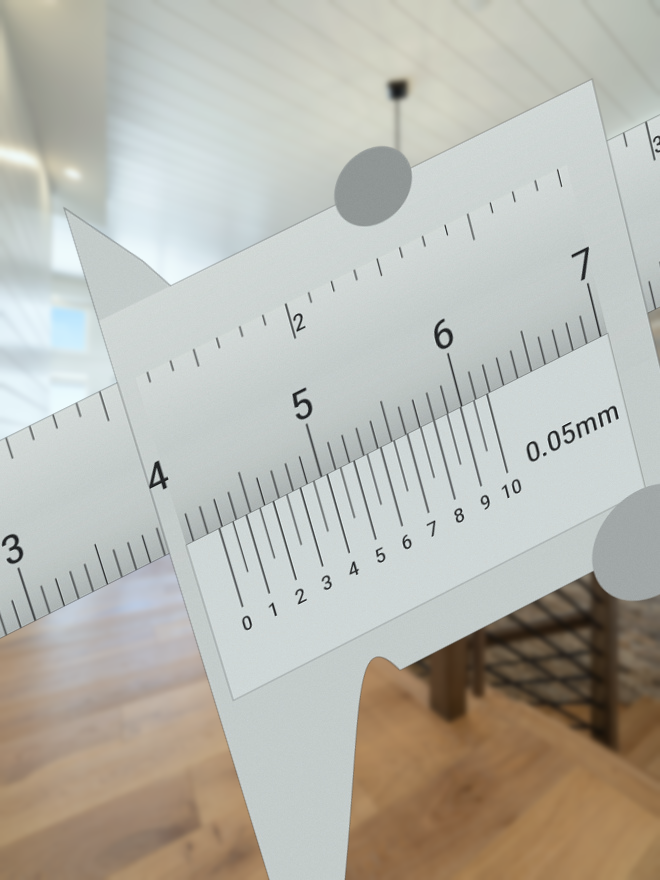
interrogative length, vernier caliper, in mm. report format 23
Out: 42.8
